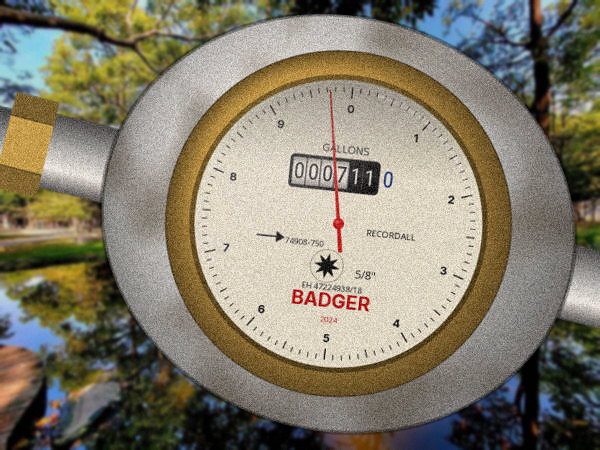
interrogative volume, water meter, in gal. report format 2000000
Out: 7109.7
